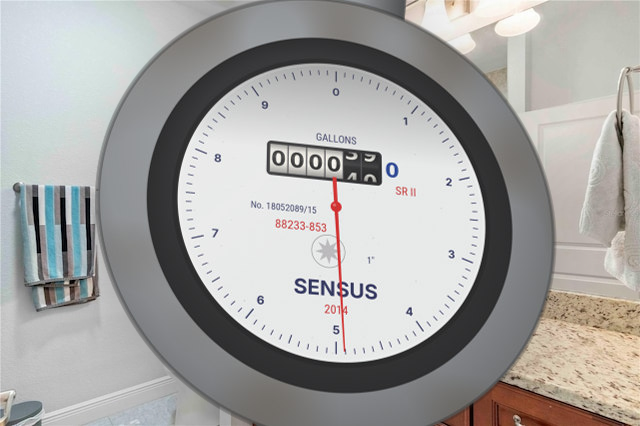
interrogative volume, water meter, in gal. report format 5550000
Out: 394.9
